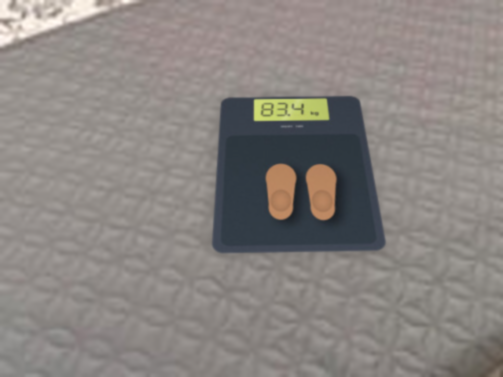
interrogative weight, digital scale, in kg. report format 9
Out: 83.4
